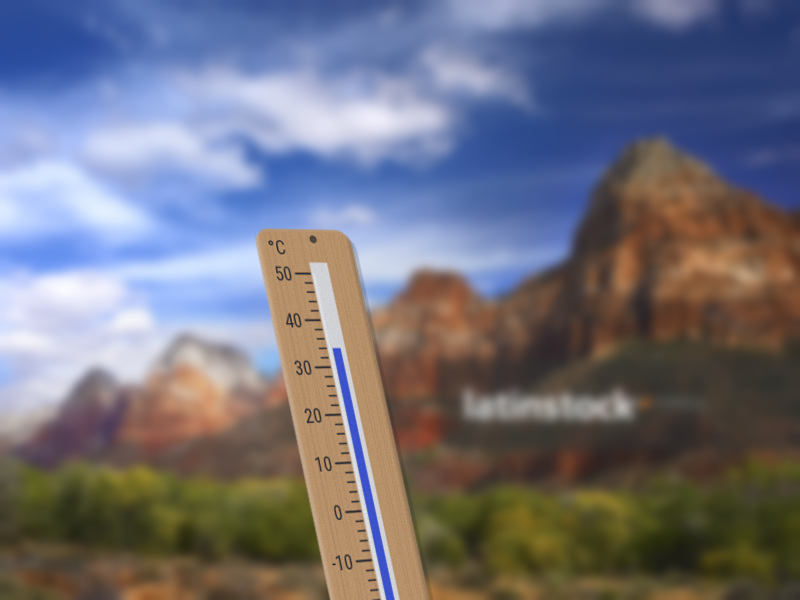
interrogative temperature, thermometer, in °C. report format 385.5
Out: 34
